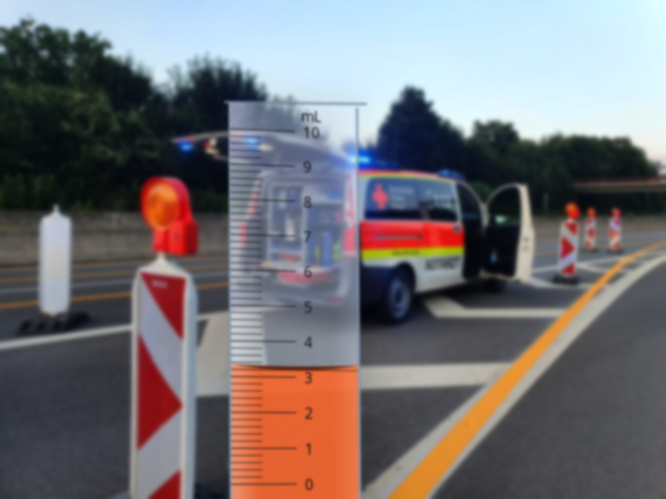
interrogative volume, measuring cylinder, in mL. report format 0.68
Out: 3.2
